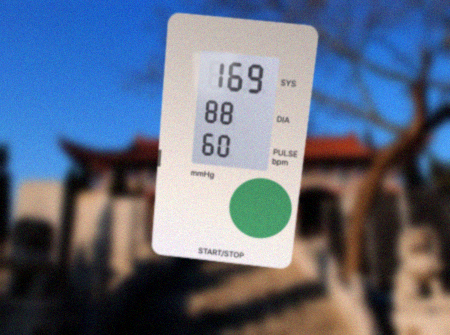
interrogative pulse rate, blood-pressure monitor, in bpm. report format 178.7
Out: 60
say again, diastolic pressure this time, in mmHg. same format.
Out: 88
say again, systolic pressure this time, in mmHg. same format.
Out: 169
